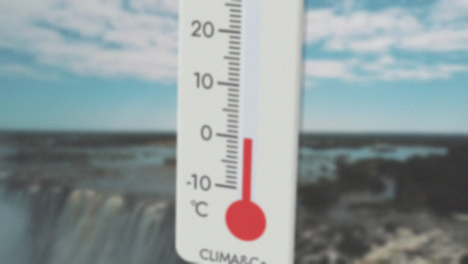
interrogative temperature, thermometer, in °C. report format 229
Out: 0
